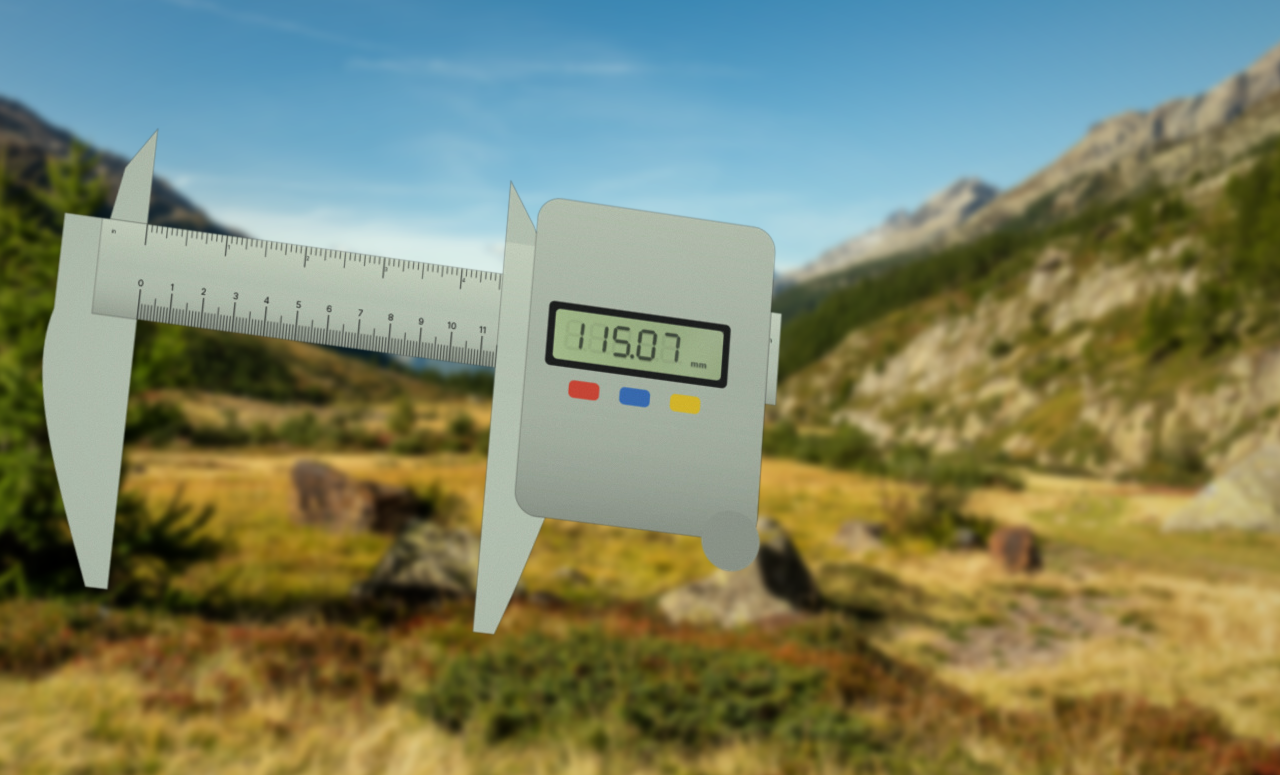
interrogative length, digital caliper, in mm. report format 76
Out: 115.07
